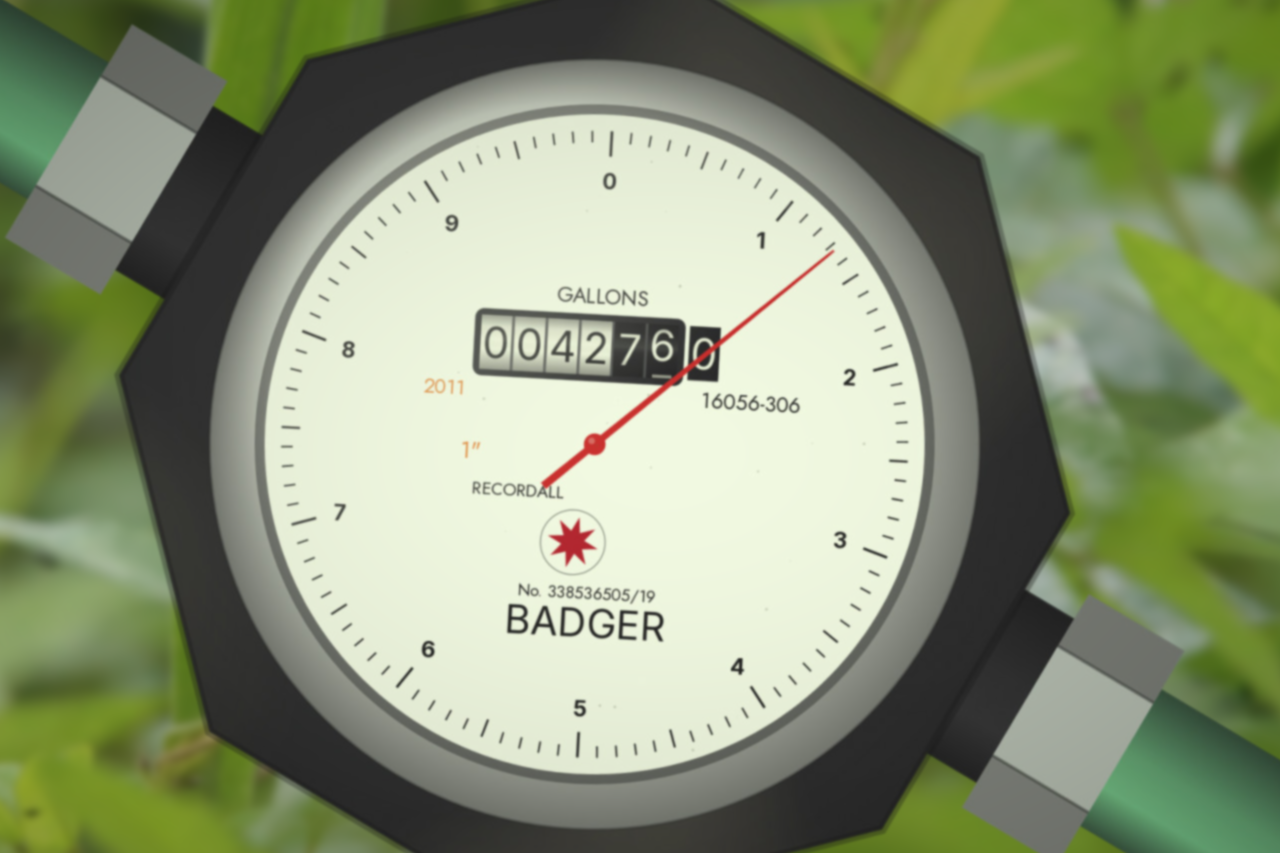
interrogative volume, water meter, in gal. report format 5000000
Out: 42761.3
